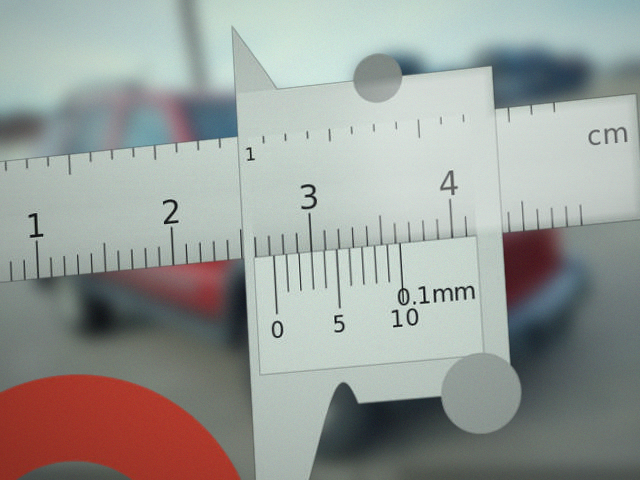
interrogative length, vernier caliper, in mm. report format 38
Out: 27.3
